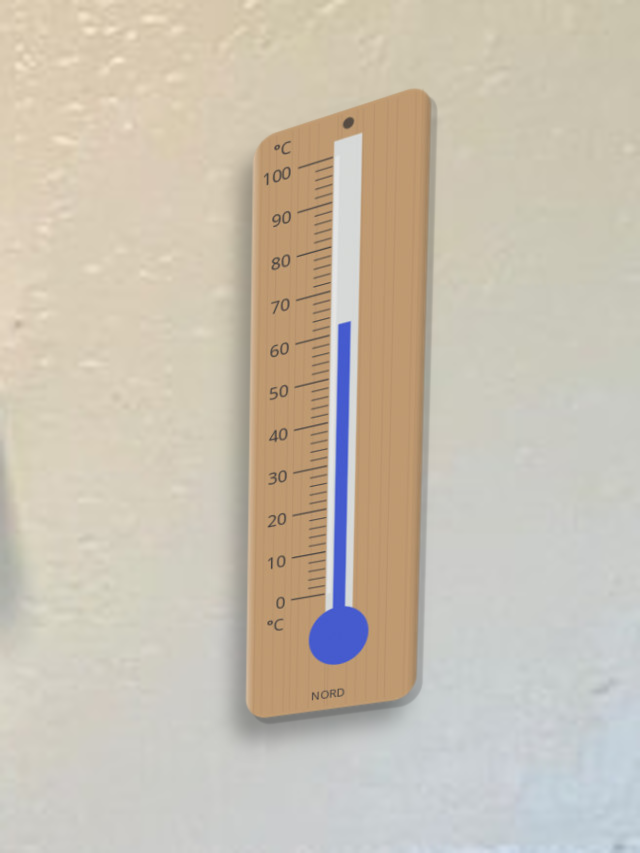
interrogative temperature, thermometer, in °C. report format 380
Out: 62
